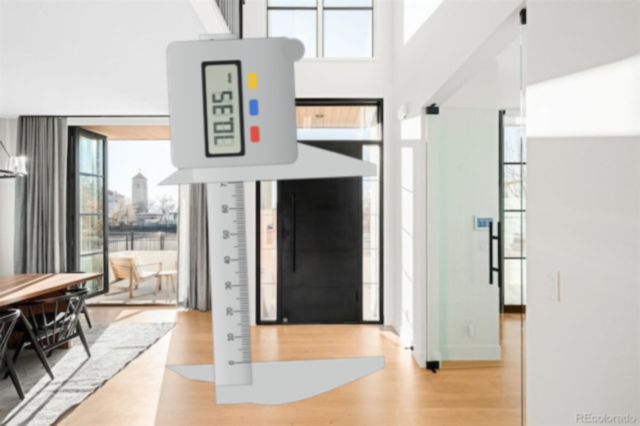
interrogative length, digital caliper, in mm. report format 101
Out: 70.35
